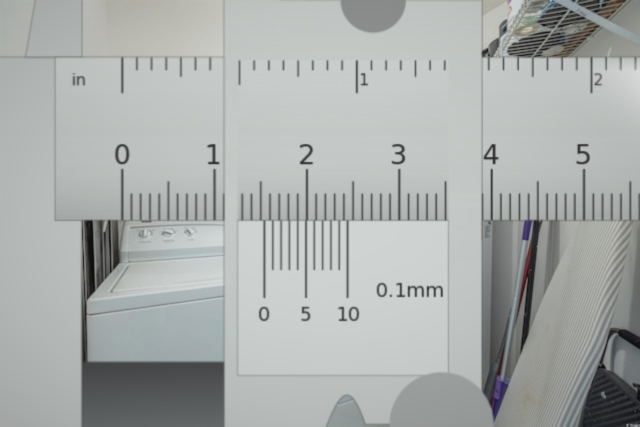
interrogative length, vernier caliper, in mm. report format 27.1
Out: 15.4
